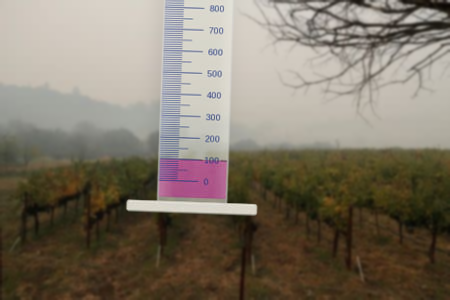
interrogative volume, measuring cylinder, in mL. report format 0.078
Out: 100
